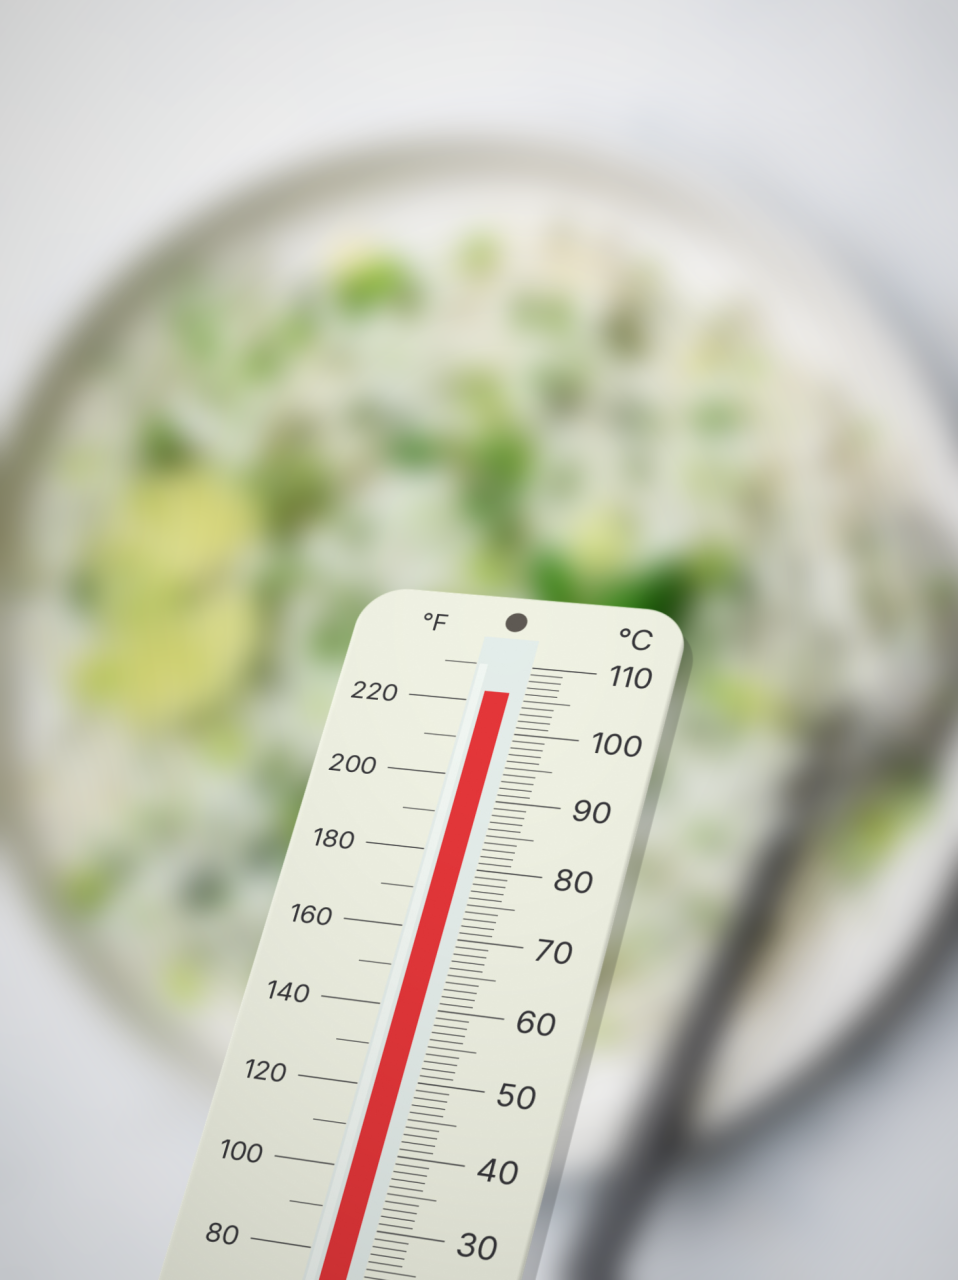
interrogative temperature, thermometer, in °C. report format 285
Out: 106
